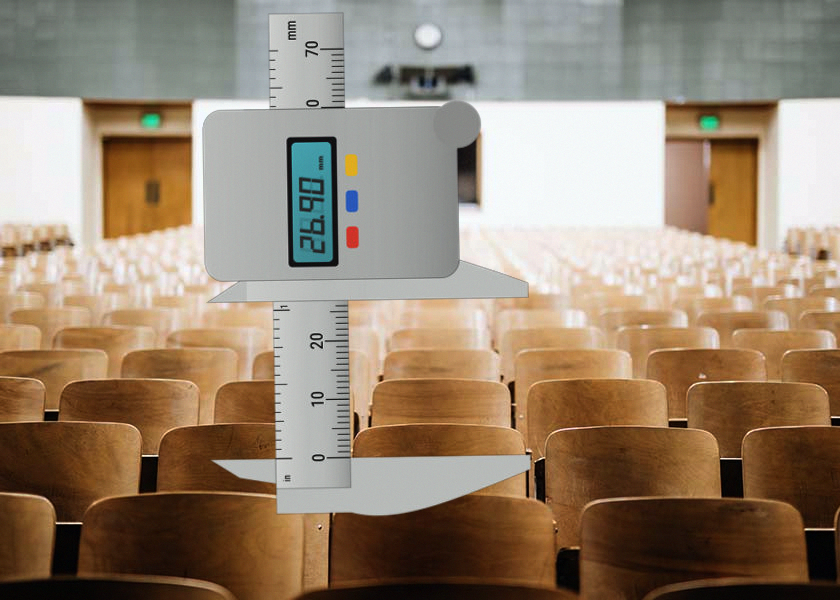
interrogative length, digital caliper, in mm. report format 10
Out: 26.90
